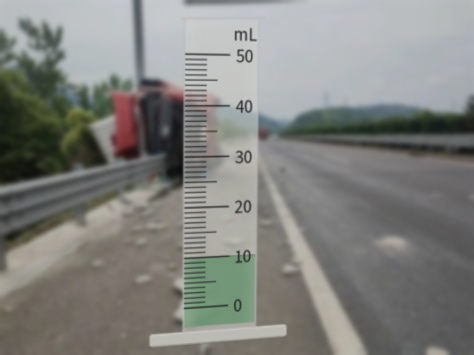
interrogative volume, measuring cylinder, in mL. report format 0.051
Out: 10
